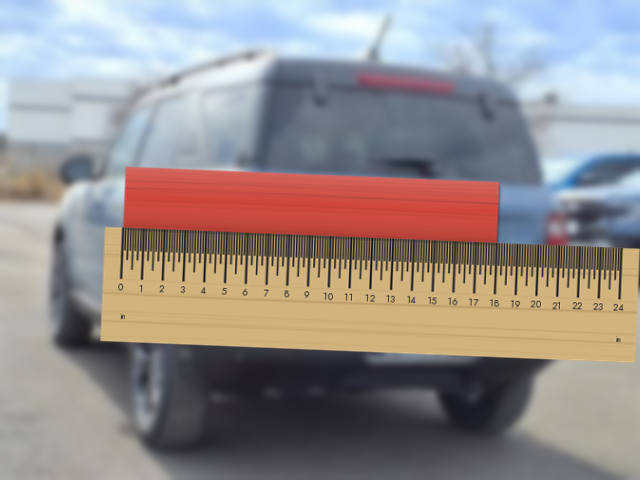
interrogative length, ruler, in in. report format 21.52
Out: 18
